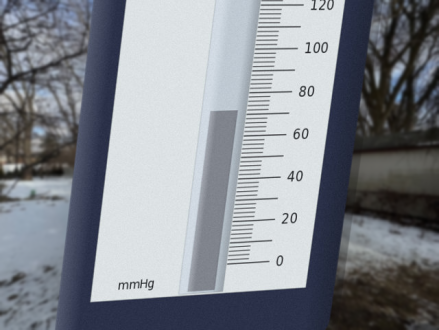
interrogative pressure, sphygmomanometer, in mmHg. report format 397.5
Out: 72
